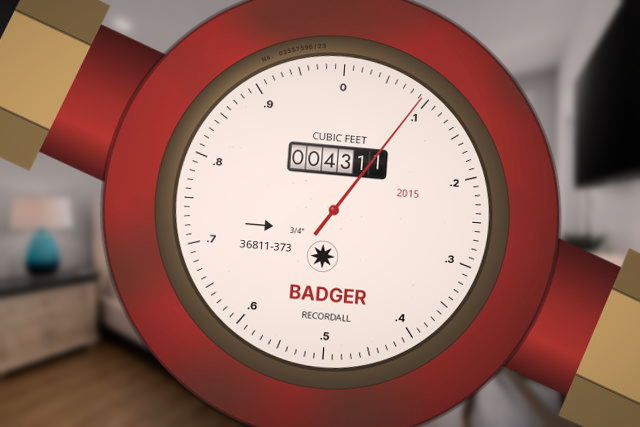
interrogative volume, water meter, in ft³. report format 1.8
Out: 4311.09
